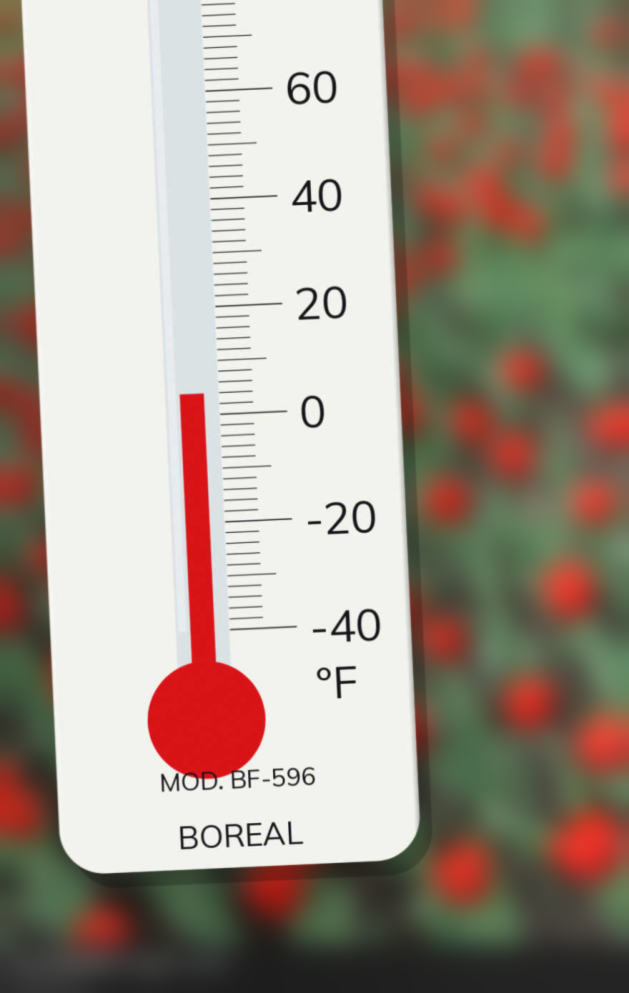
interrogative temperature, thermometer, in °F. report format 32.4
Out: 4
